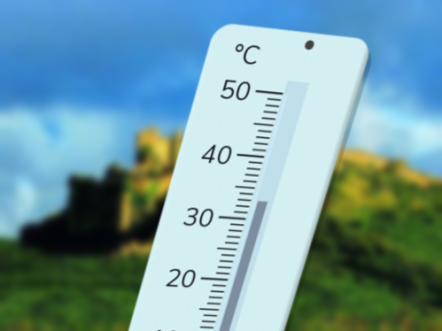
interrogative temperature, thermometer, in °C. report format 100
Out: 33
